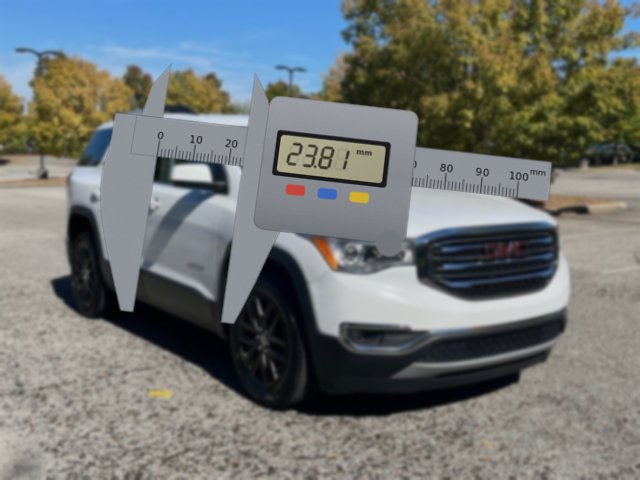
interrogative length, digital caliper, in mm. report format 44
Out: 23.81
